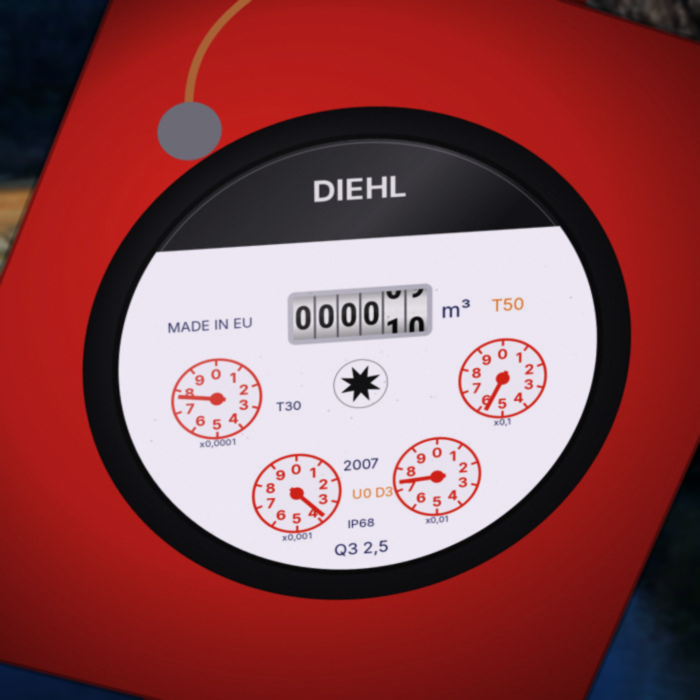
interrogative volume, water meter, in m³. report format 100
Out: 9.5737
